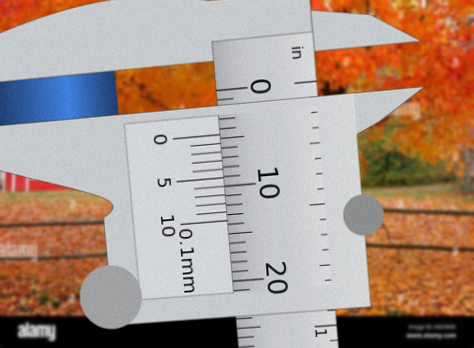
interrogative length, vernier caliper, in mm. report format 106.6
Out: 4.6
